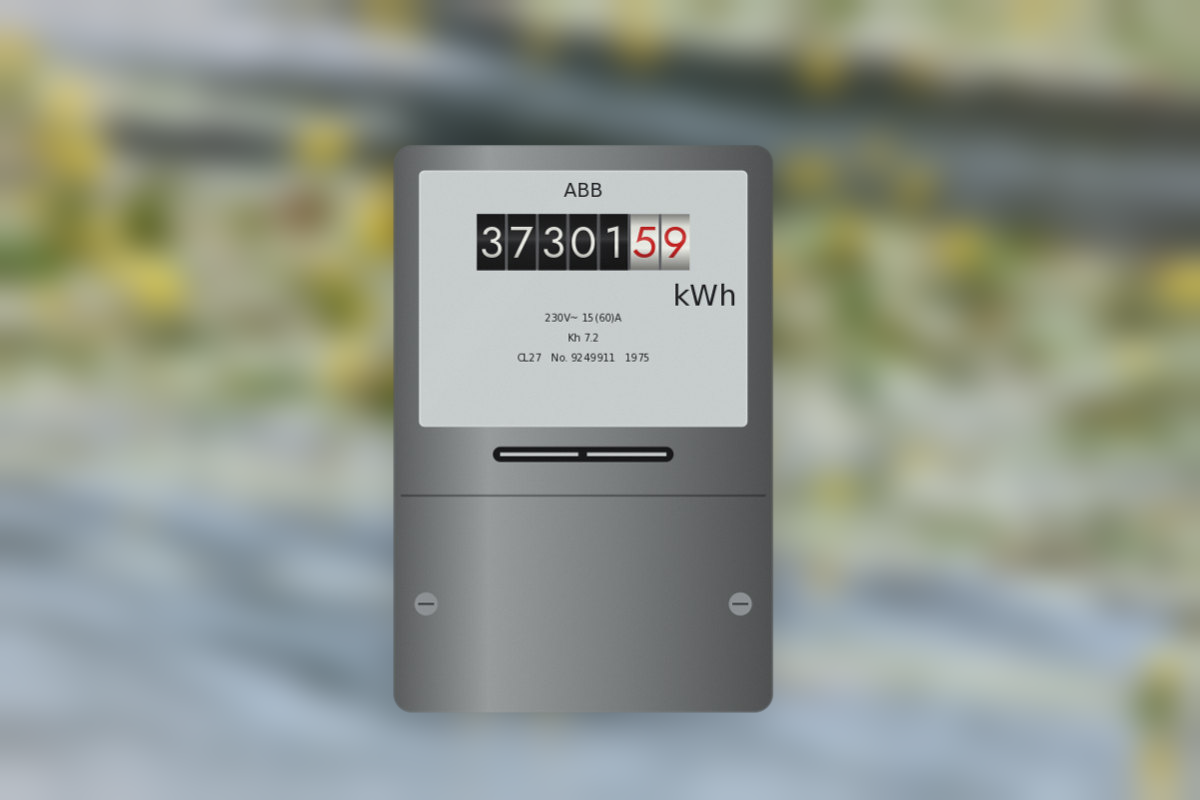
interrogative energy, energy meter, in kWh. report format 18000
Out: 37301.59
